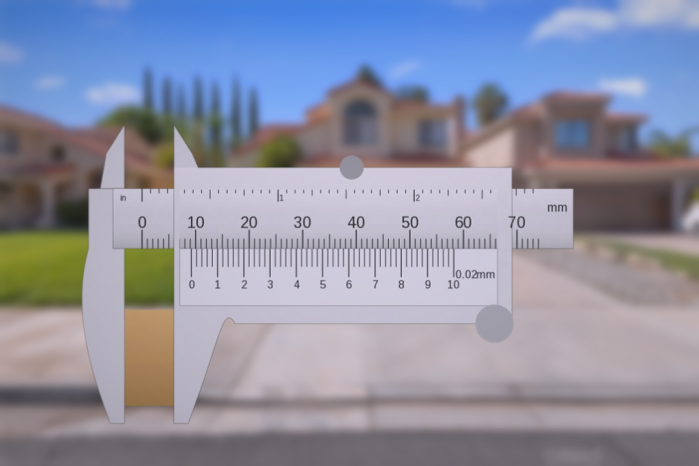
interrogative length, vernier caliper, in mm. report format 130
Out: 9.2
